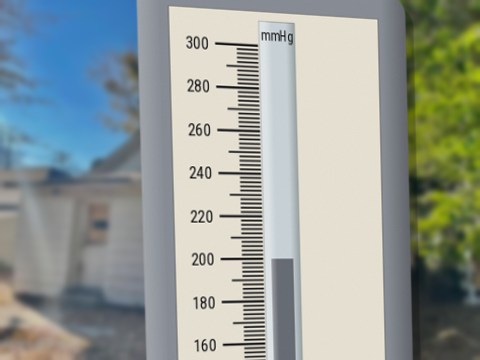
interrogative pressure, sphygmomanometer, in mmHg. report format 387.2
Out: 200
